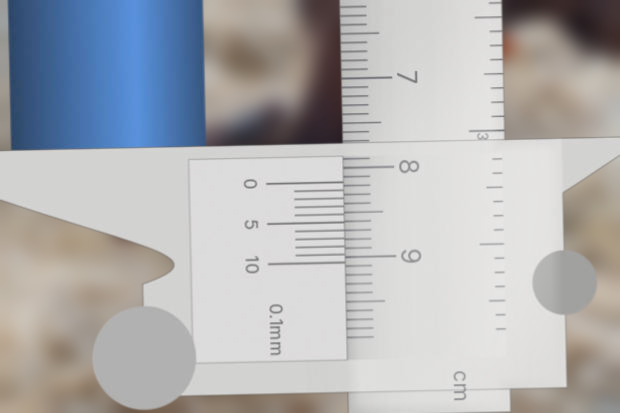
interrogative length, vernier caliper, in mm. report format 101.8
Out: 81.6
